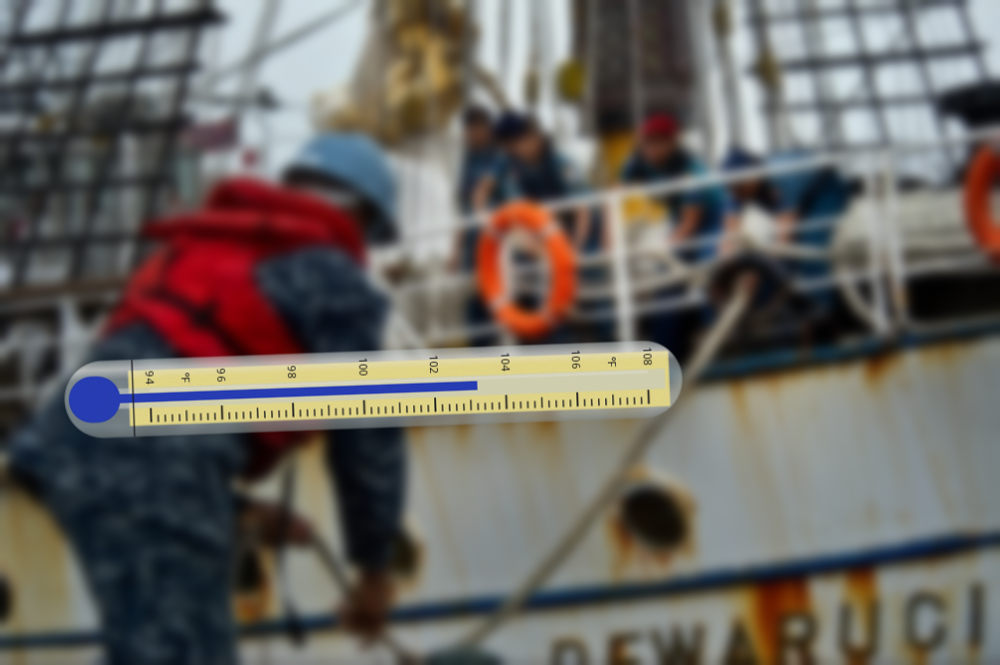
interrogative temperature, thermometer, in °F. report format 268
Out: 103.2
